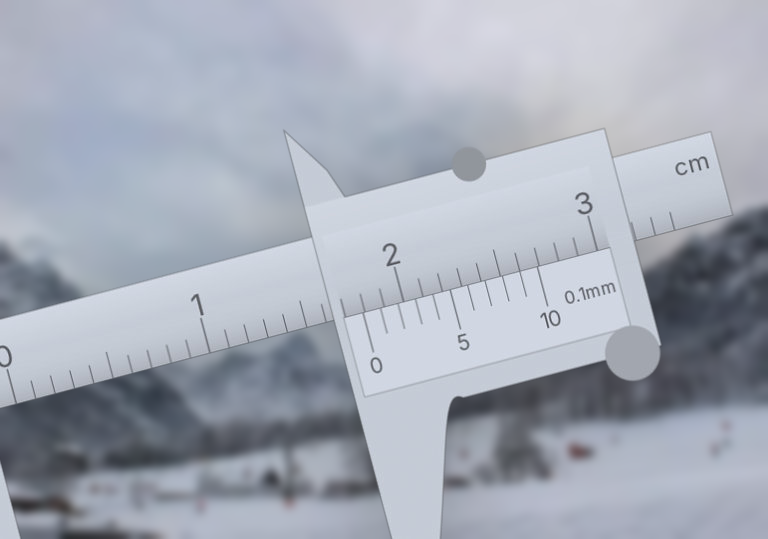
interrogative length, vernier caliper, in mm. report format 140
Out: 17.9
